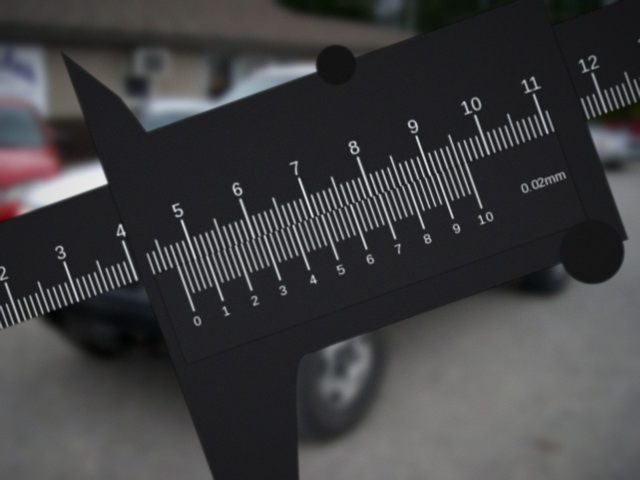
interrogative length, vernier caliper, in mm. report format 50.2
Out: 47.0
